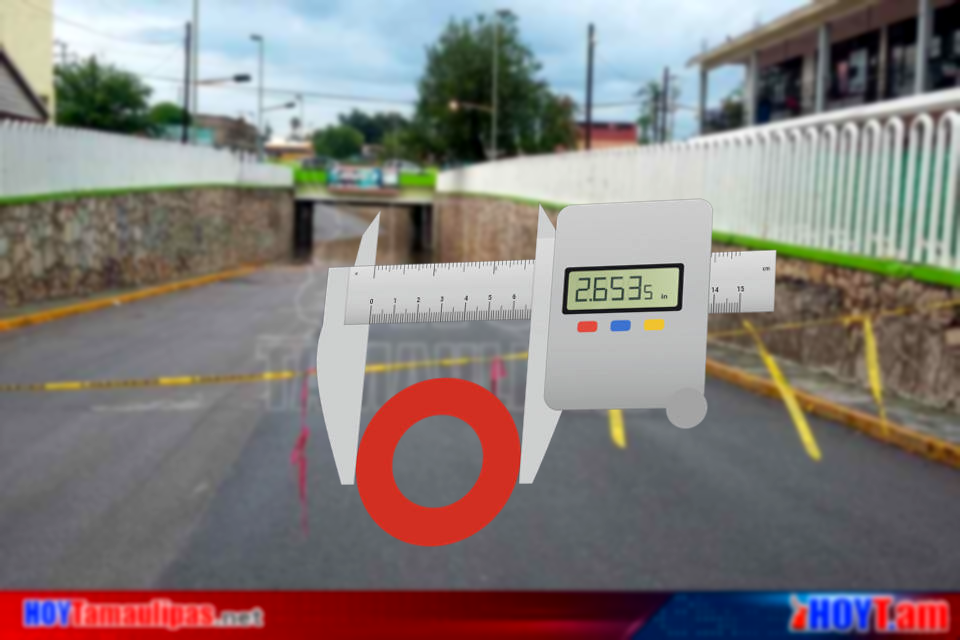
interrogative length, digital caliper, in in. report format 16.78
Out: 2.6535
